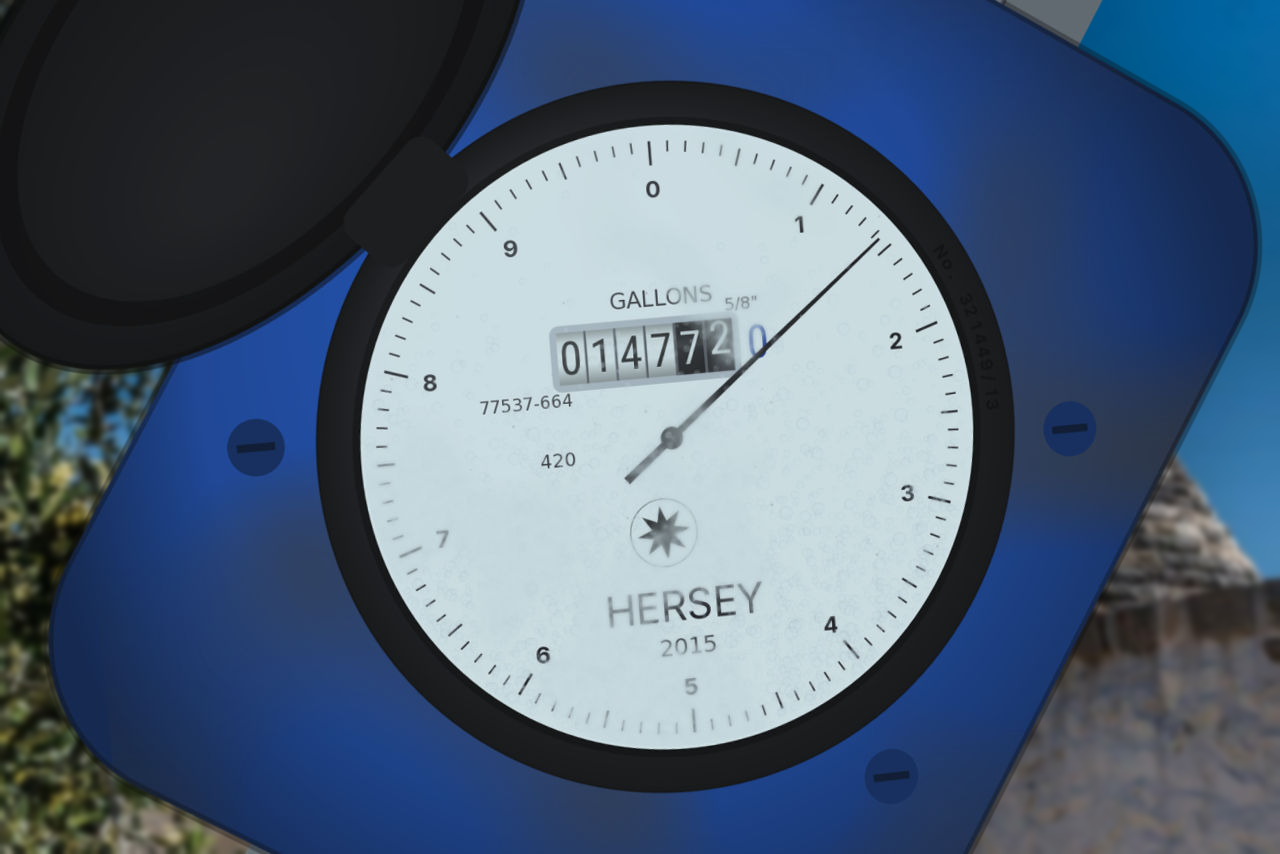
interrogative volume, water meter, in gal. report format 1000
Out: 147721.4
